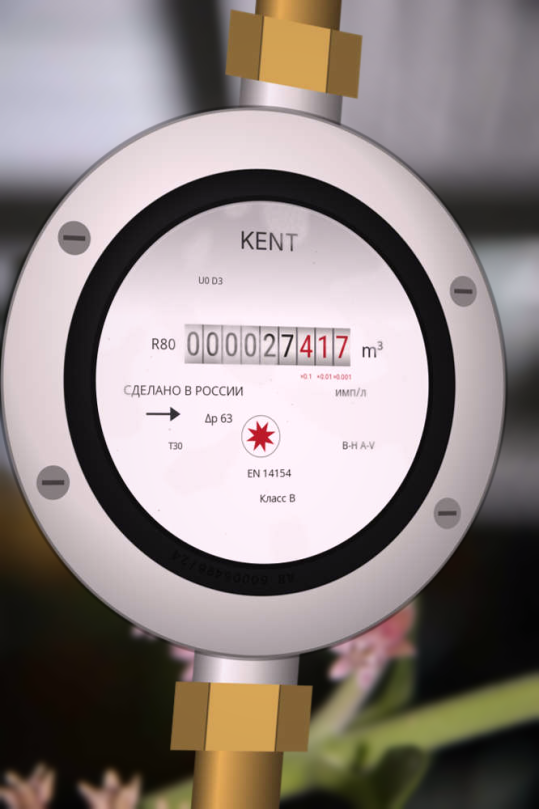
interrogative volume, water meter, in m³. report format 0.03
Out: 27.417
